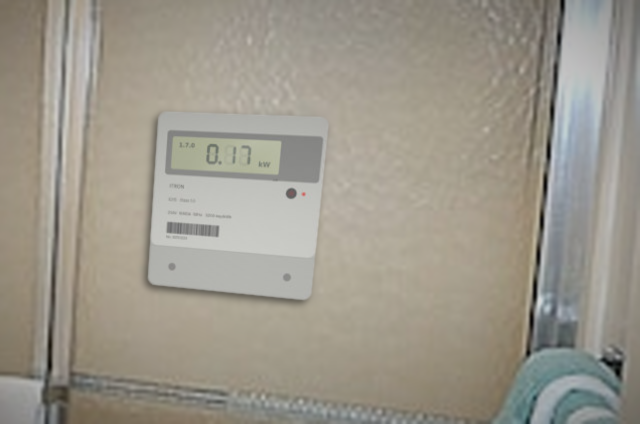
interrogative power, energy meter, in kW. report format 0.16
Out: 0.17
